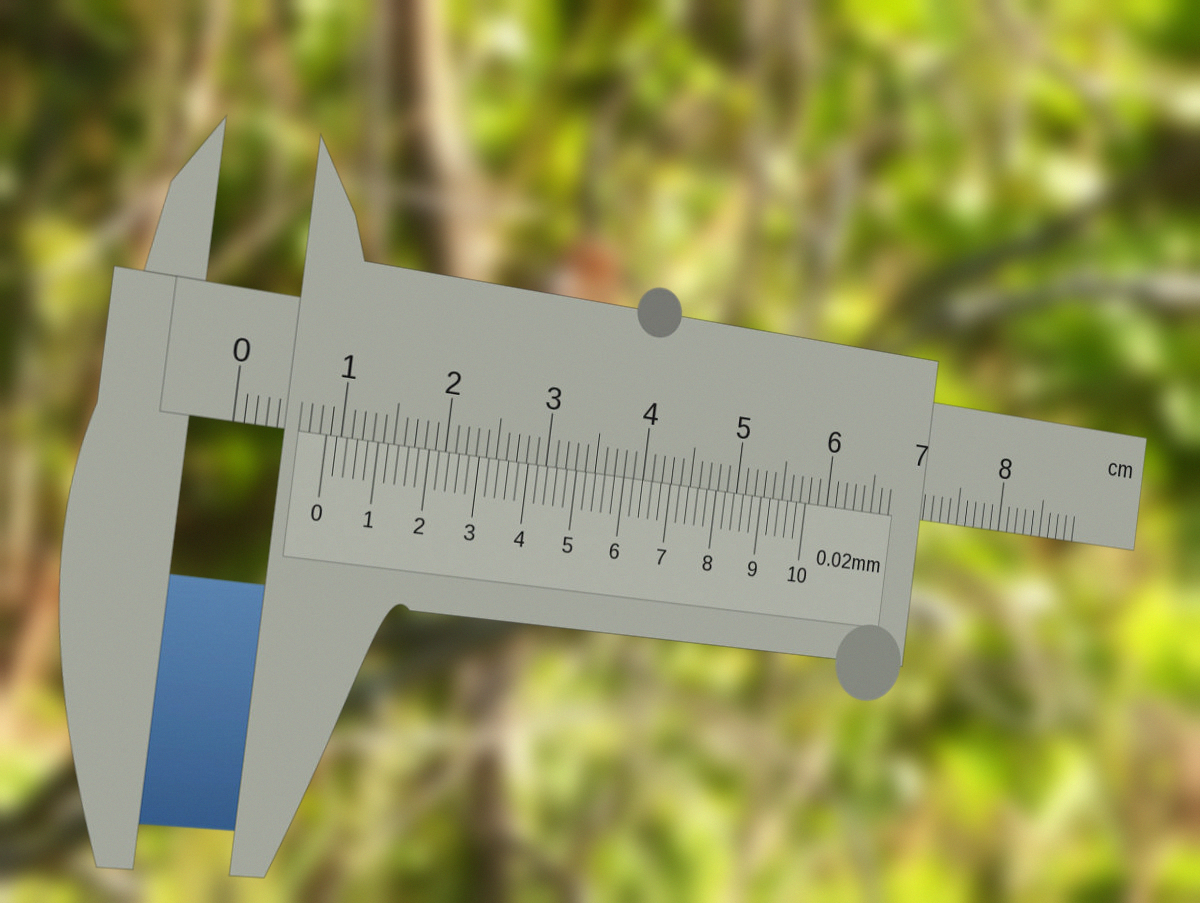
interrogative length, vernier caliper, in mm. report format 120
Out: 8.6
